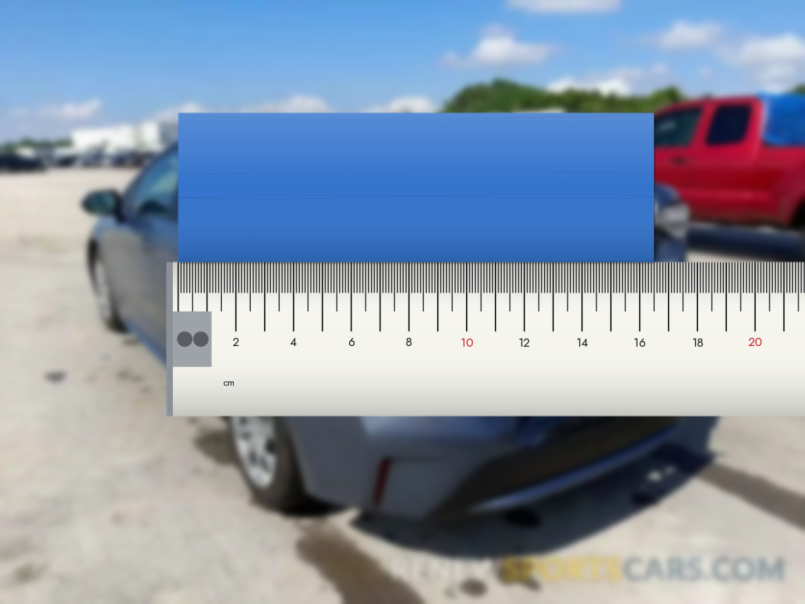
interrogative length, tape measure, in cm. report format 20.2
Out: 16.5
